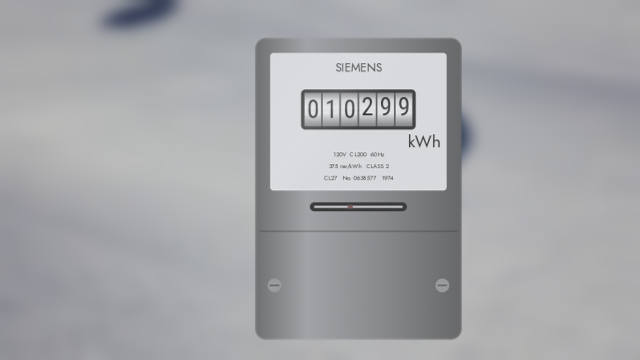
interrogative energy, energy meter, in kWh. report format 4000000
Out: 10299
